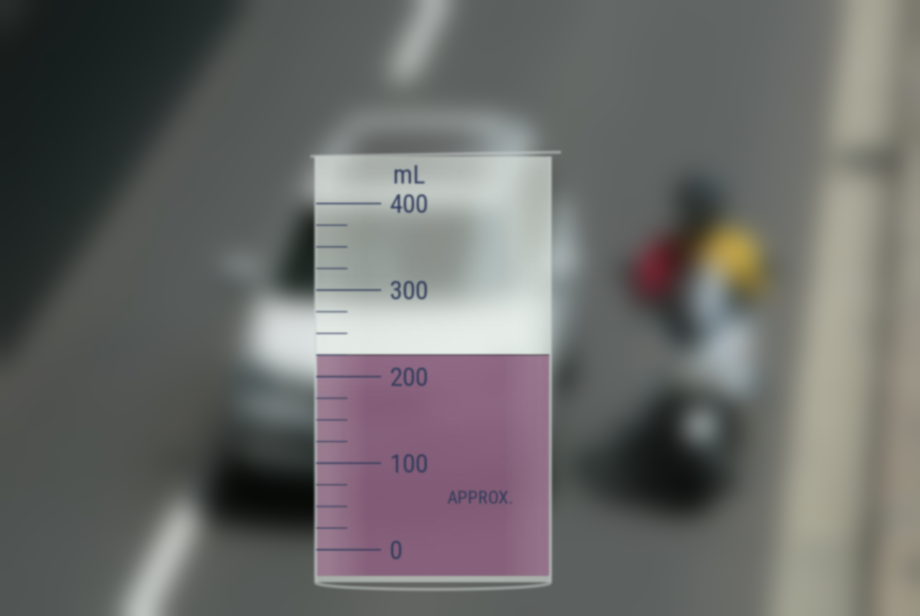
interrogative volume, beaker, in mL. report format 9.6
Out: 225
